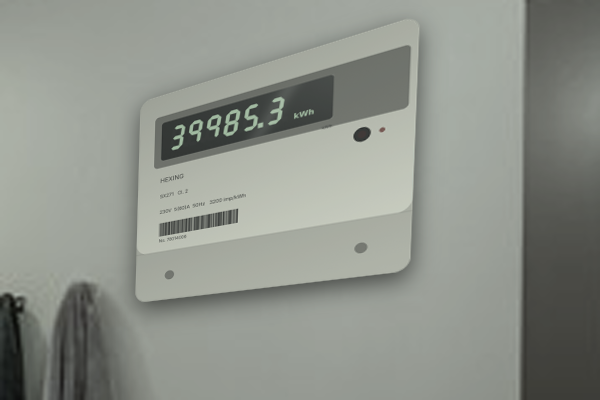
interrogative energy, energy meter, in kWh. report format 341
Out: 39985.3
